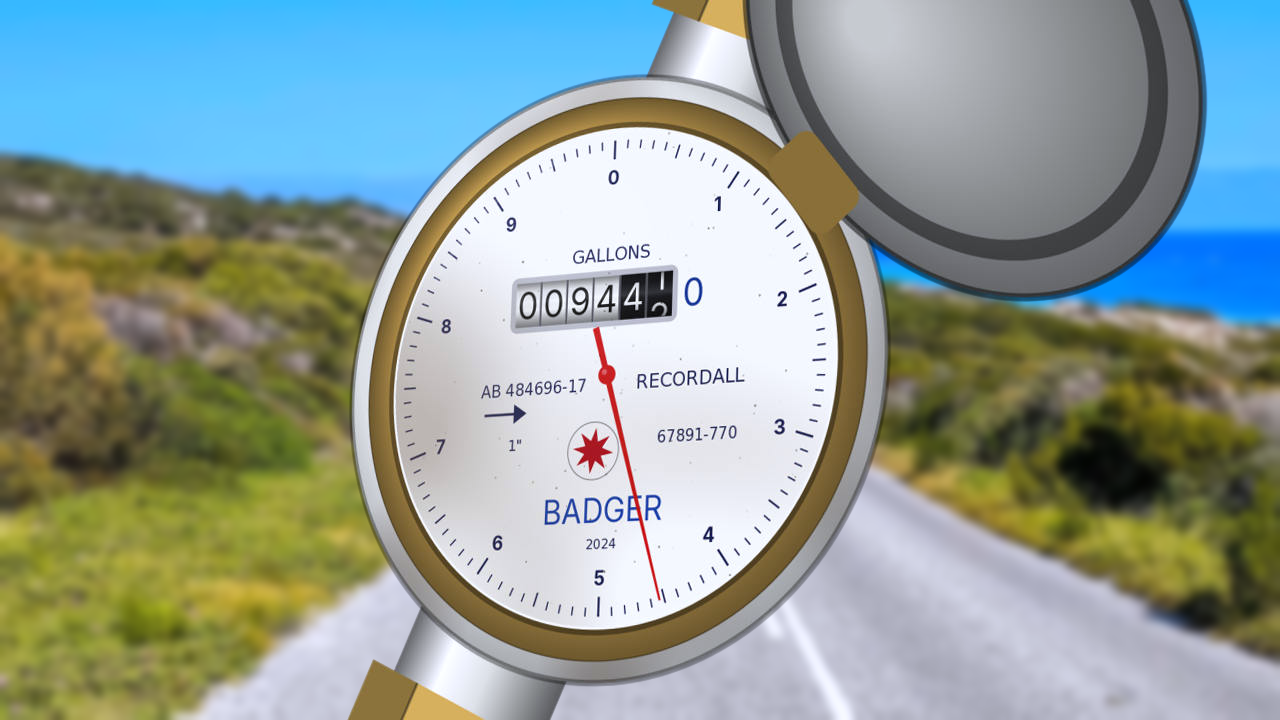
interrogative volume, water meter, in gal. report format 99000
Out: 94414.5
